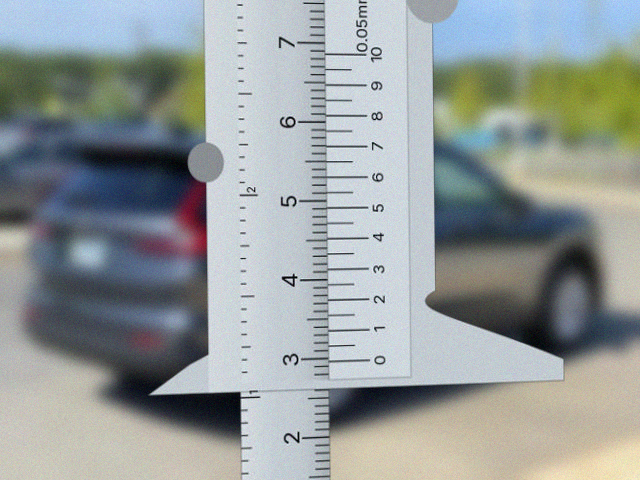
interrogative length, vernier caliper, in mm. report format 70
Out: 29.6
